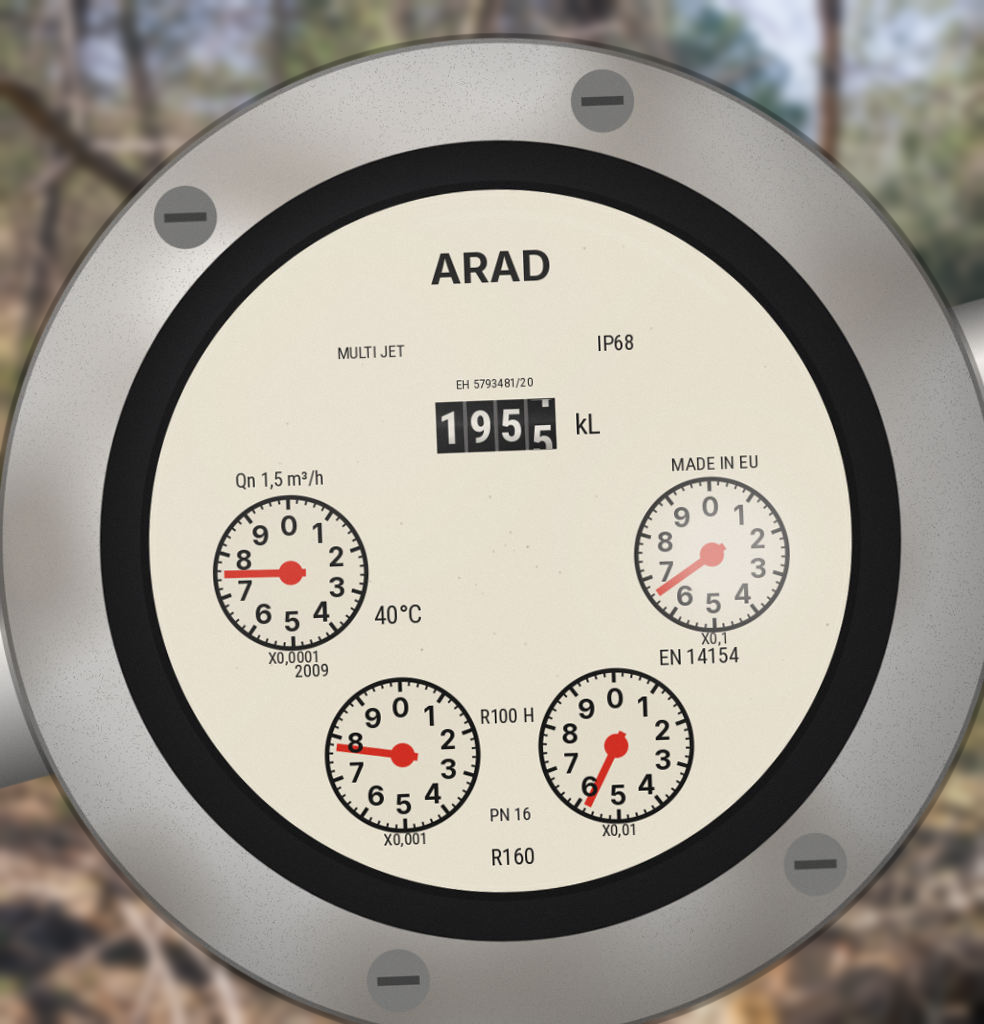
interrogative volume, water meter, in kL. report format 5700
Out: 1954.6577
